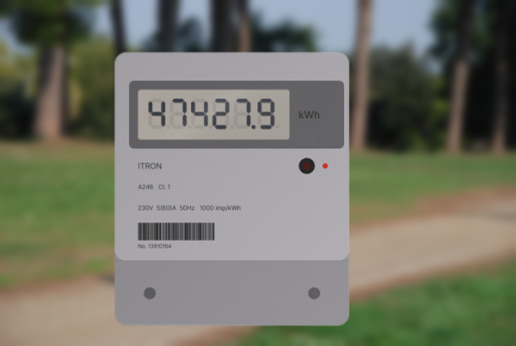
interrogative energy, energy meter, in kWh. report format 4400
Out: 47427.9
